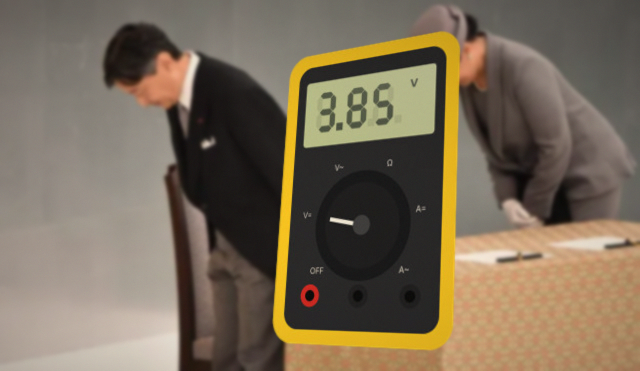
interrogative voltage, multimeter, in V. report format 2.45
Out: 3.85
